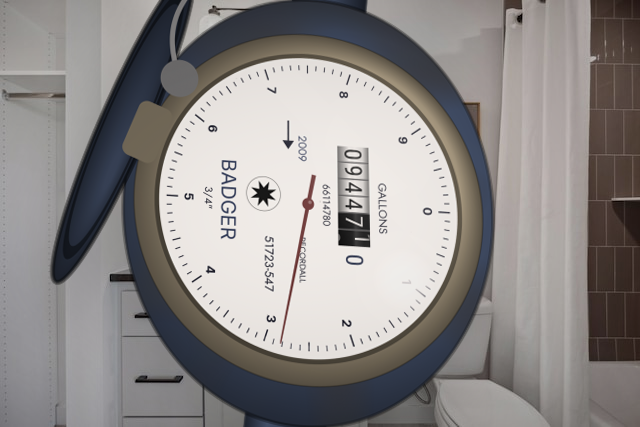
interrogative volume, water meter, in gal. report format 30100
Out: 944712.8
